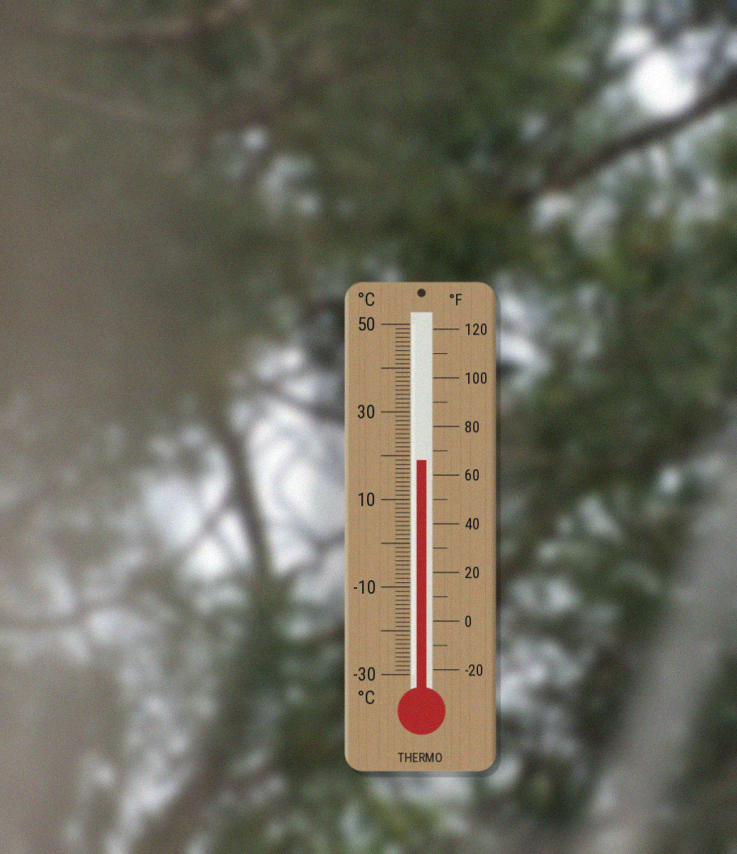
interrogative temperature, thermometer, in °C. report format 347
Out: 19
